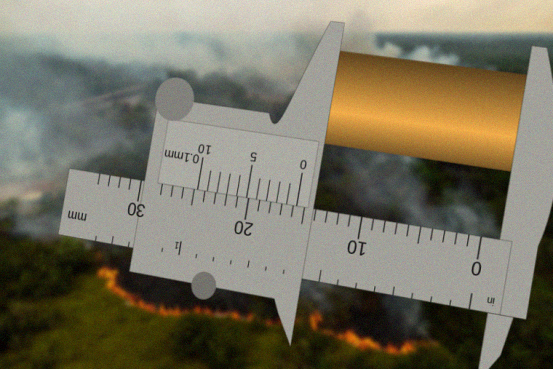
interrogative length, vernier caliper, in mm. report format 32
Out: 15.7
